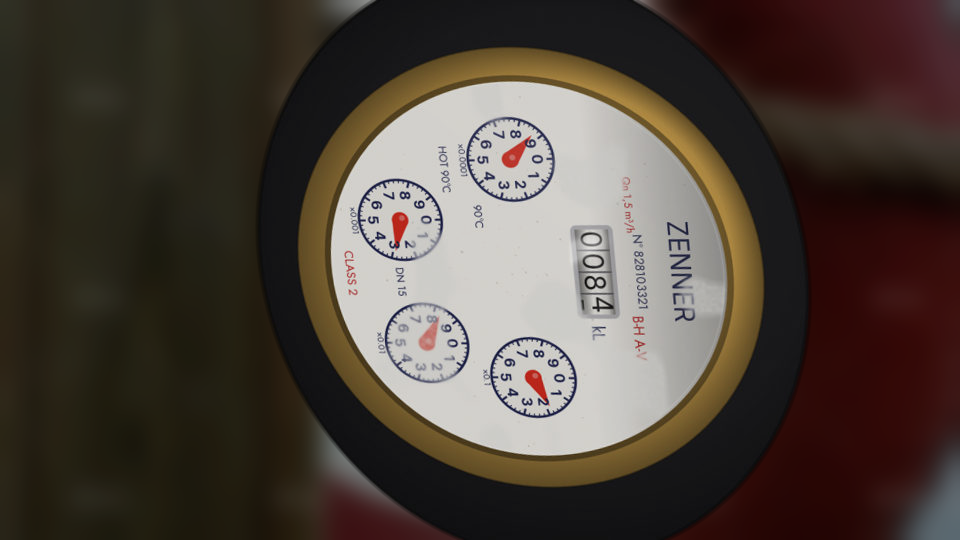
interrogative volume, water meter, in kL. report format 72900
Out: 84.1828
